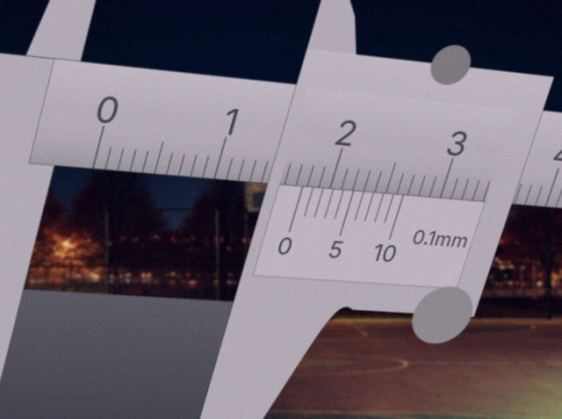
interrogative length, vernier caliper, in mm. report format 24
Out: 17.6
